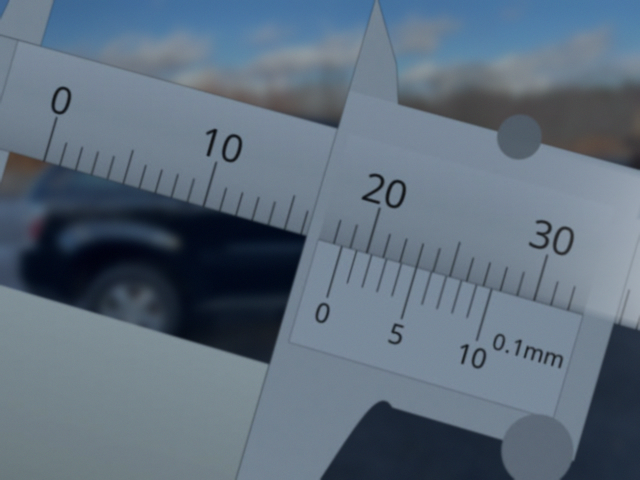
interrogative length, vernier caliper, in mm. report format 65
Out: 18.5
